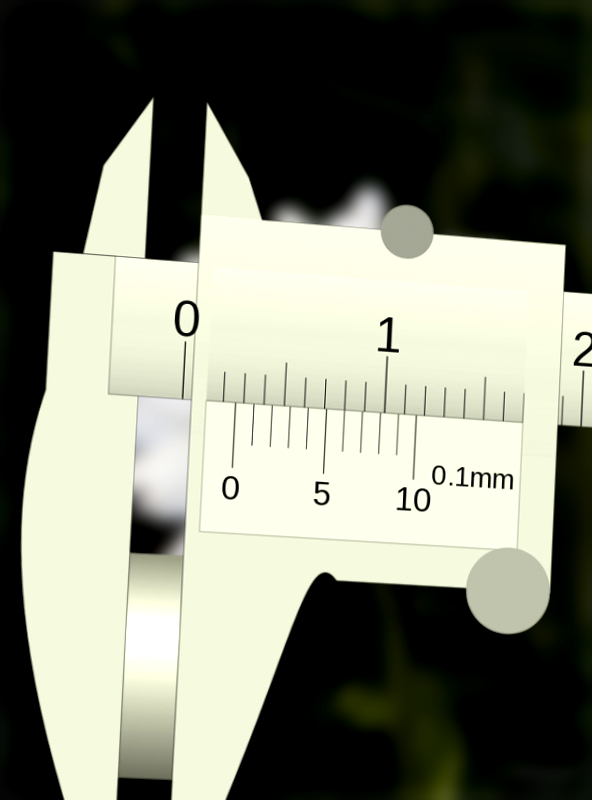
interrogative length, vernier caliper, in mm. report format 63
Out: 2.6
